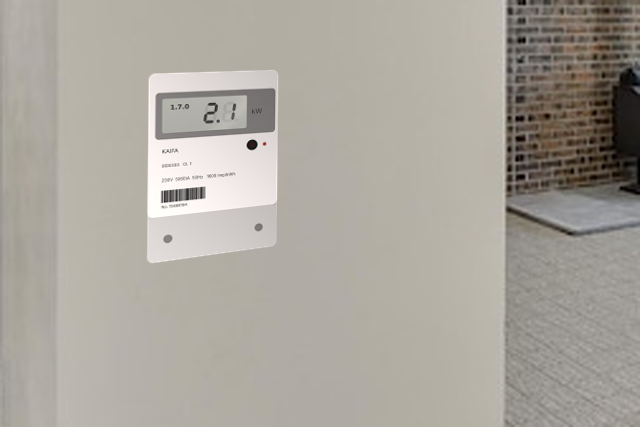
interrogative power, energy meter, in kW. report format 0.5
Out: 2.1
